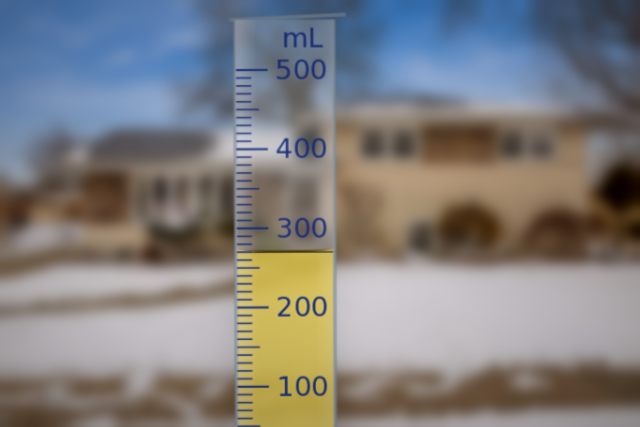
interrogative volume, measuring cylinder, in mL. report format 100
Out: 270
